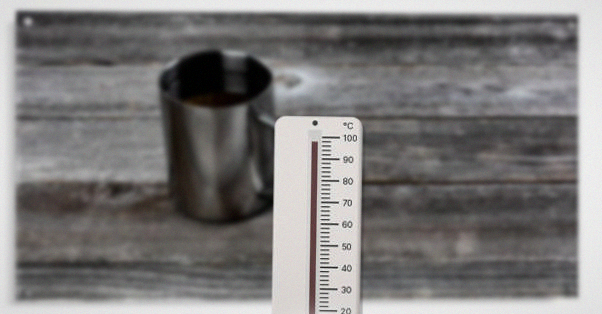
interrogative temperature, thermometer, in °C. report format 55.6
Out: 98
